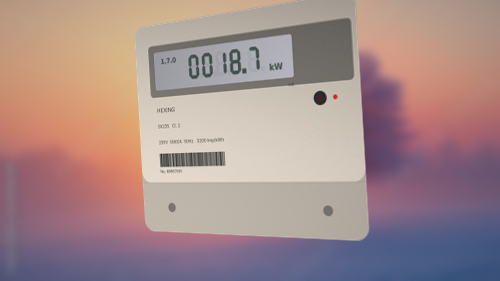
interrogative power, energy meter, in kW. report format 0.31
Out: 18.7
